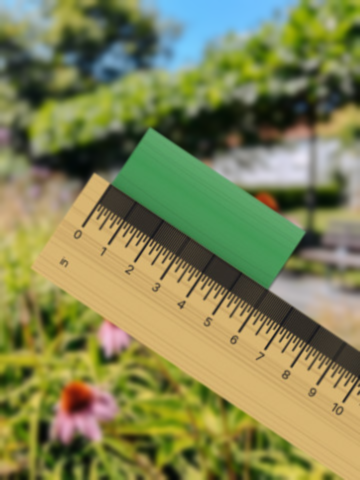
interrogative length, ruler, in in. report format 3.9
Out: 6
